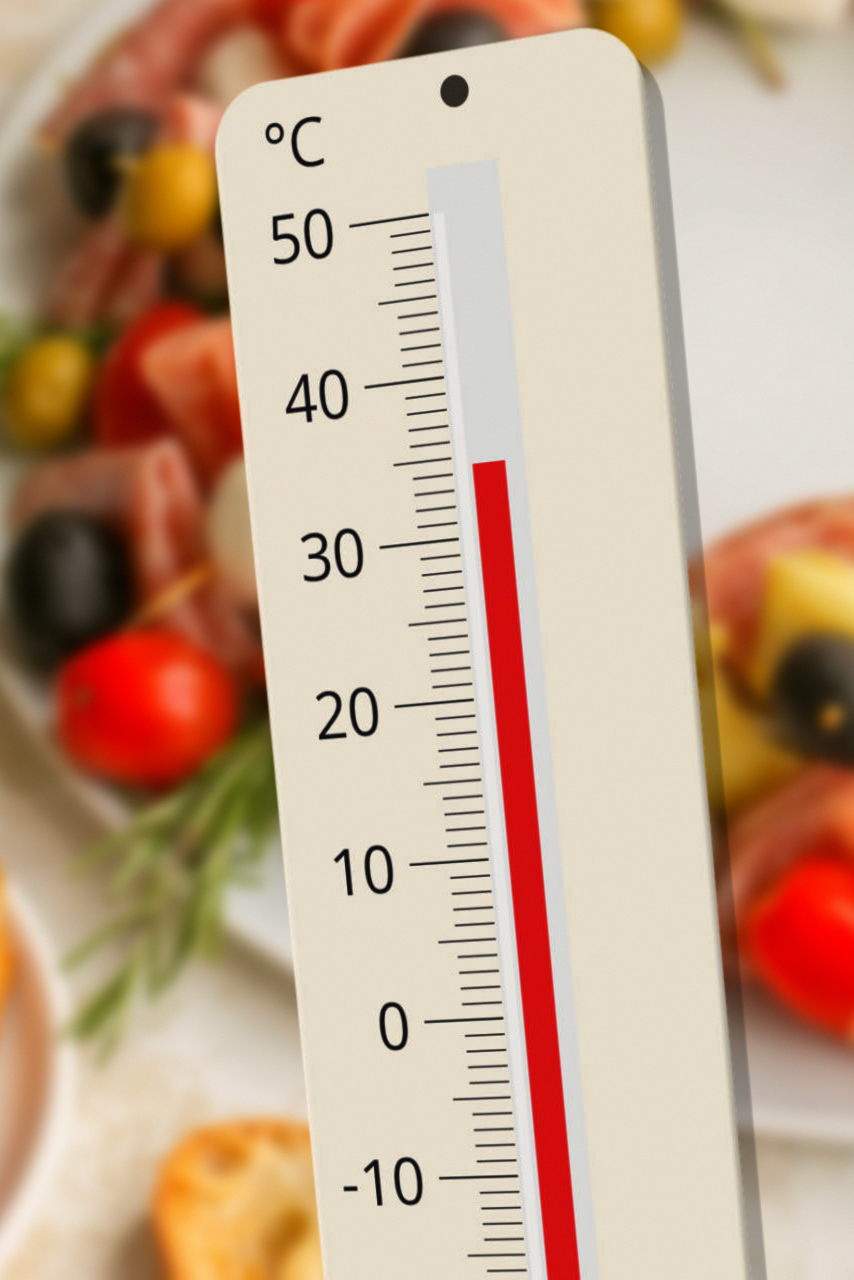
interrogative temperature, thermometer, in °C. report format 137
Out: 34.5
